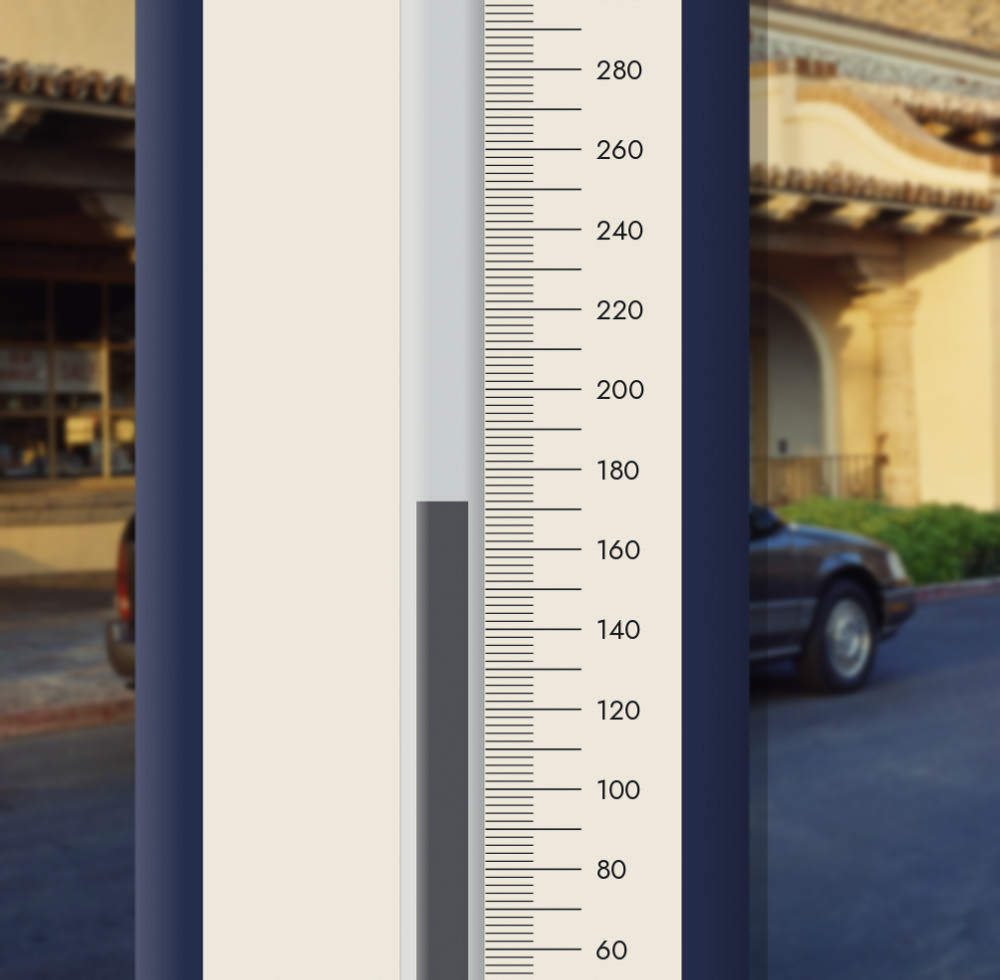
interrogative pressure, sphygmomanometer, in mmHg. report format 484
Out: 172
